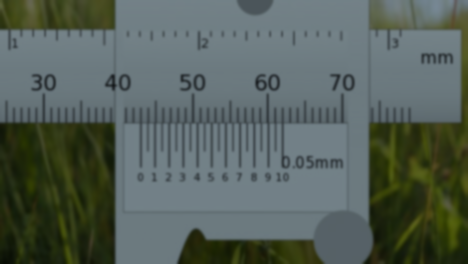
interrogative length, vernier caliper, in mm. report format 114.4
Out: 43.0
